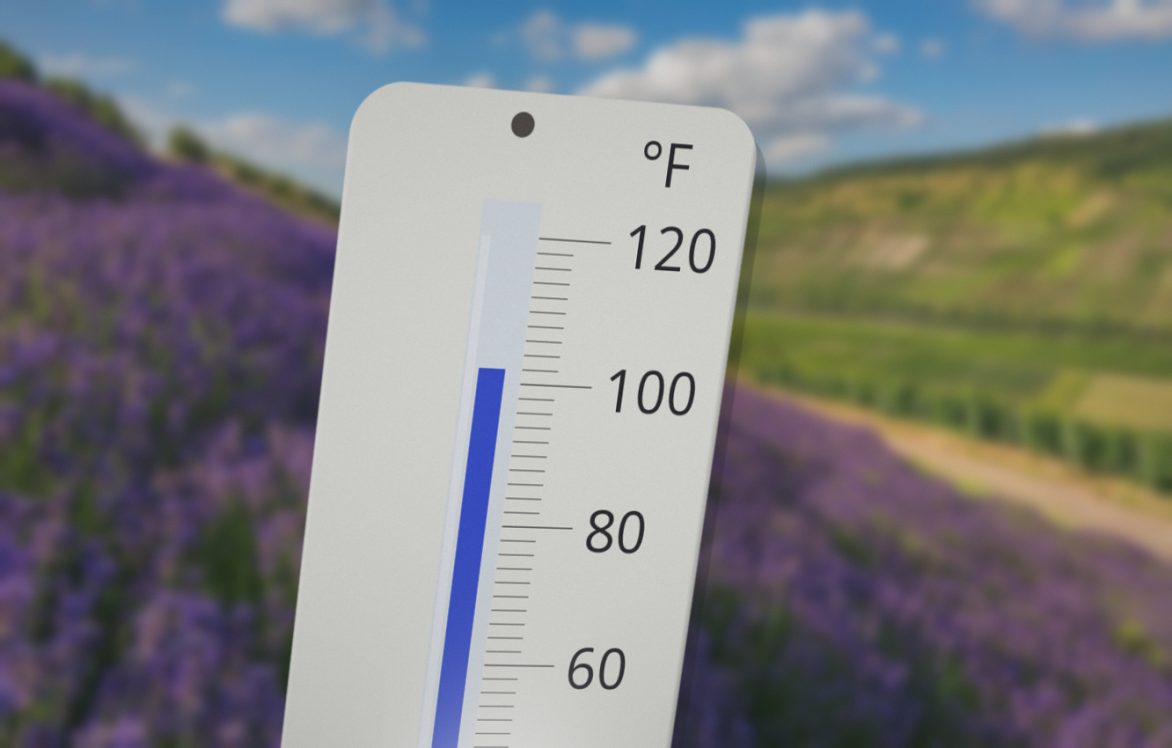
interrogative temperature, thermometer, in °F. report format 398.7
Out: 102
